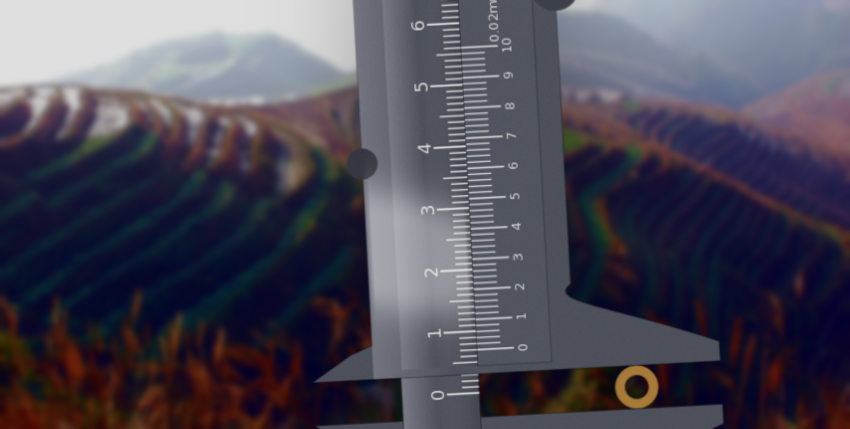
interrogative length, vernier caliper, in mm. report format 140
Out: 7.0
